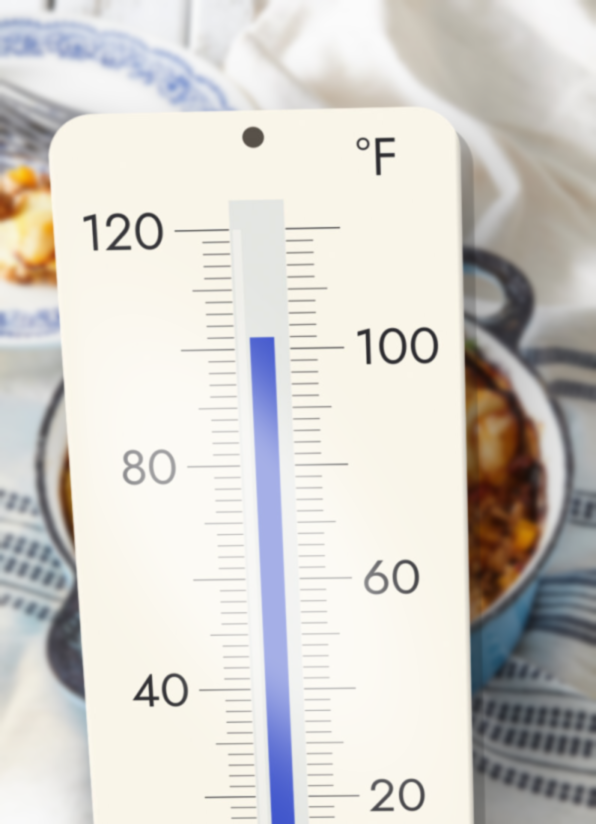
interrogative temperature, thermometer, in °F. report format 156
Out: 102
